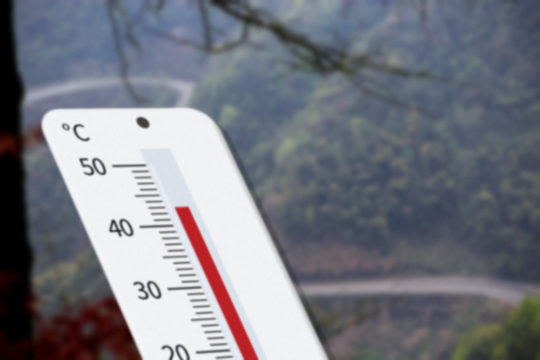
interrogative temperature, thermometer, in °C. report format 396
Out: 43
